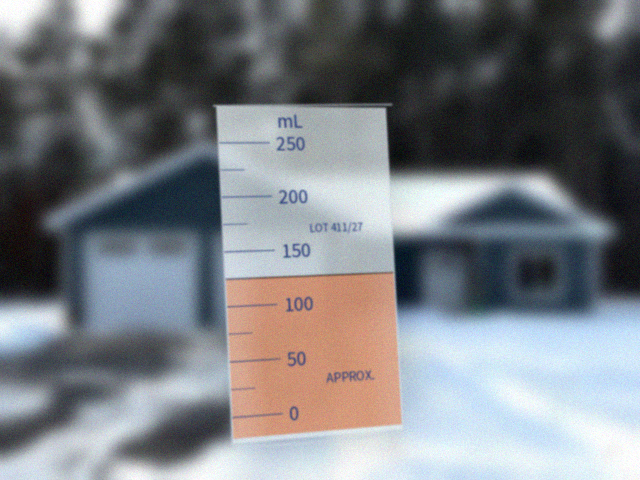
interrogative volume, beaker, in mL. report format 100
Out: 125
